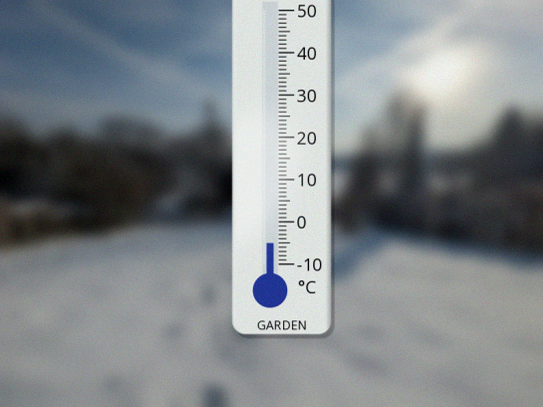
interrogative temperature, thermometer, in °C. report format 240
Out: -5
